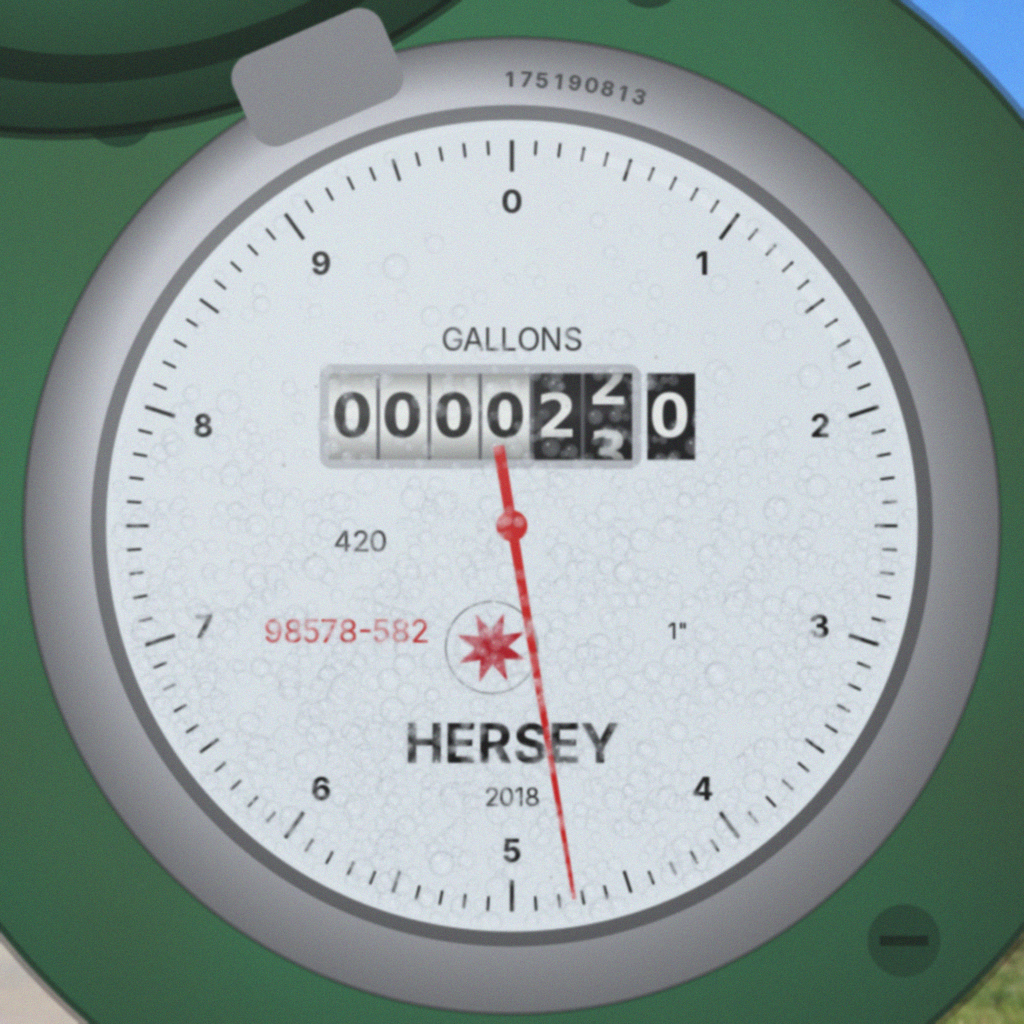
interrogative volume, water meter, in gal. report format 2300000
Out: 224.7
